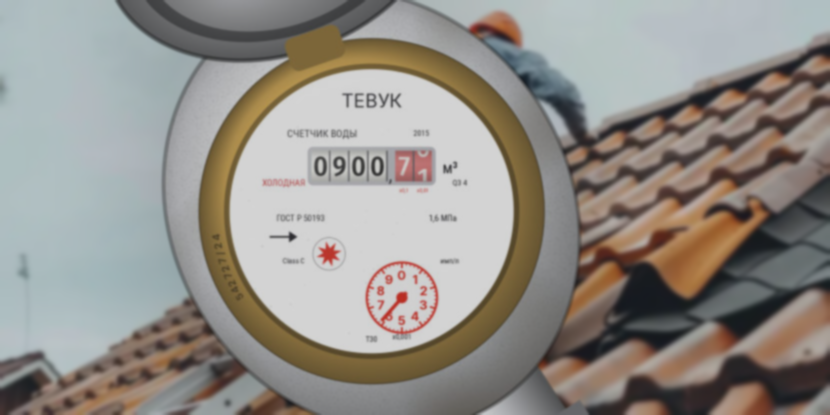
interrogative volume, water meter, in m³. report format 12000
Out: 900.706
